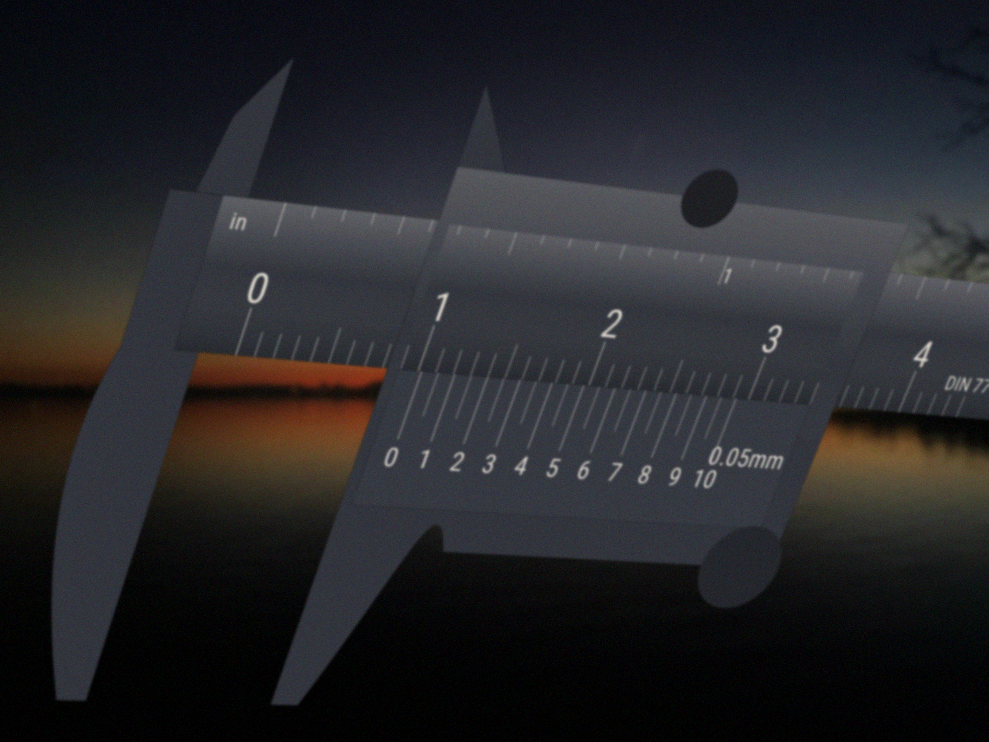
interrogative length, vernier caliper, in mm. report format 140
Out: 10.2
